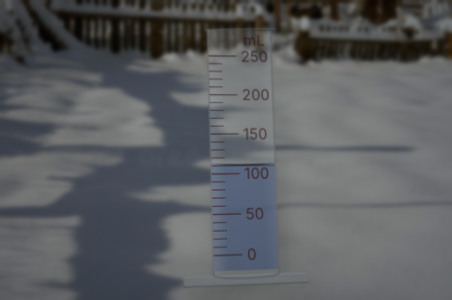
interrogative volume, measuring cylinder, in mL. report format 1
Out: 110
